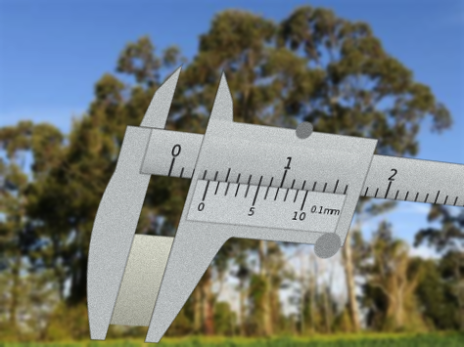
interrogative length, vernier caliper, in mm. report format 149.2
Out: 3.5
